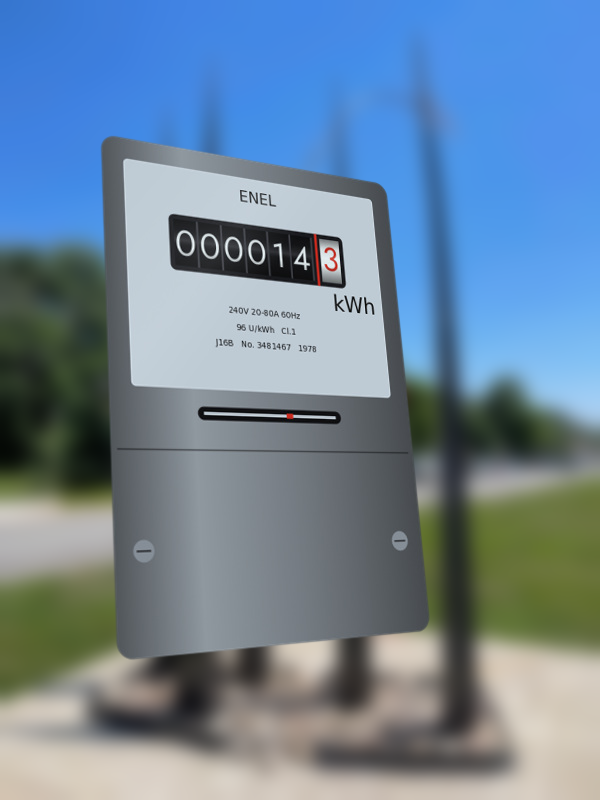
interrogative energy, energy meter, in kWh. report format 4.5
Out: 14.3
